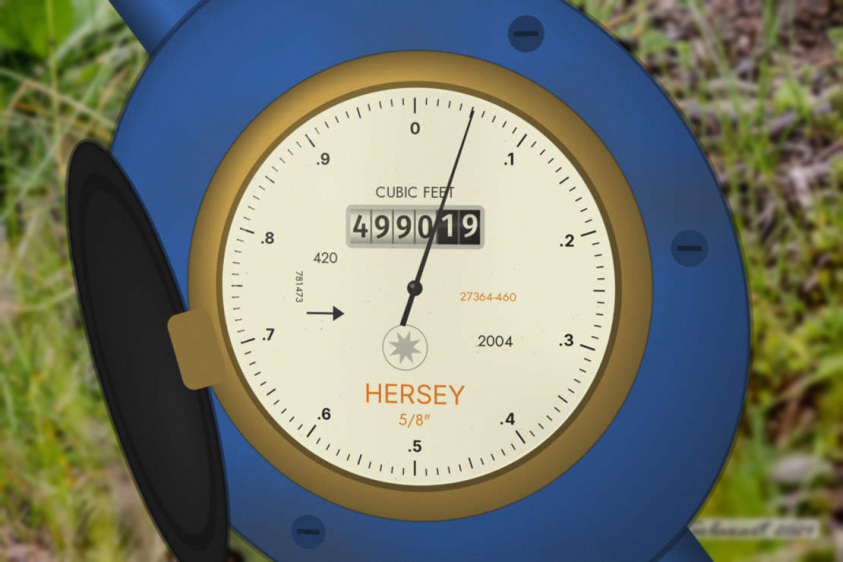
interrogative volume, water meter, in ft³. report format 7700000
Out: 499019.05
